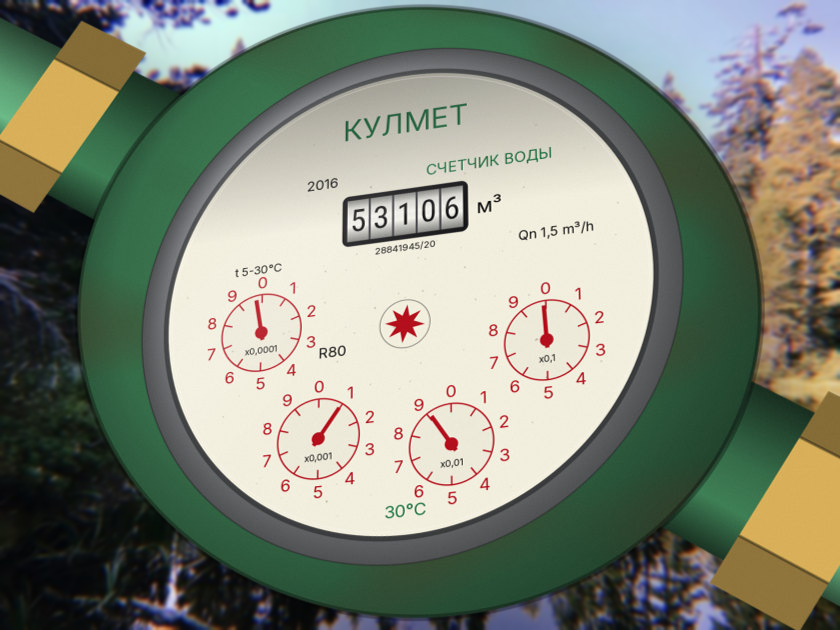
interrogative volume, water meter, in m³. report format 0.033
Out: 53105.9909
